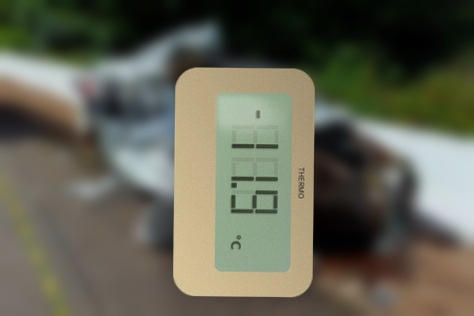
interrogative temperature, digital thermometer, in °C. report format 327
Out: -11.9
